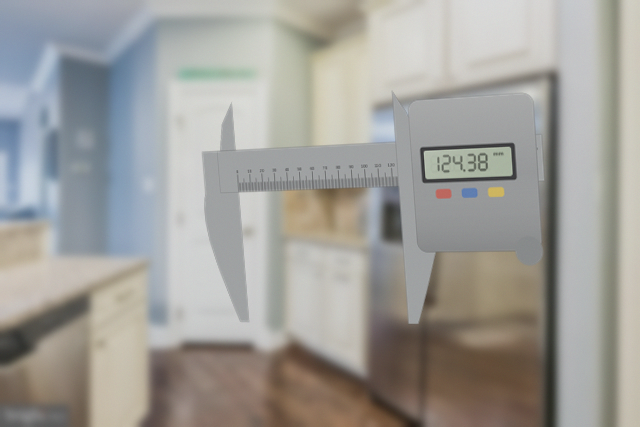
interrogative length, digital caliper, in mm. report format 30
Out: 124.38
